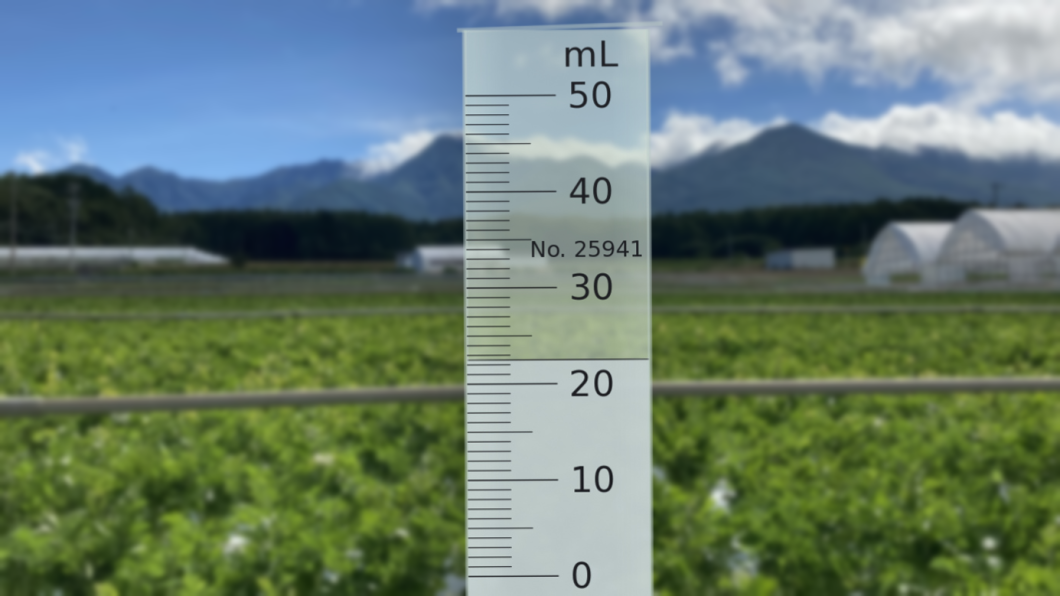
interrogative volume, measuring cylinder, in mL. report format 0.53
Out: 22.5
